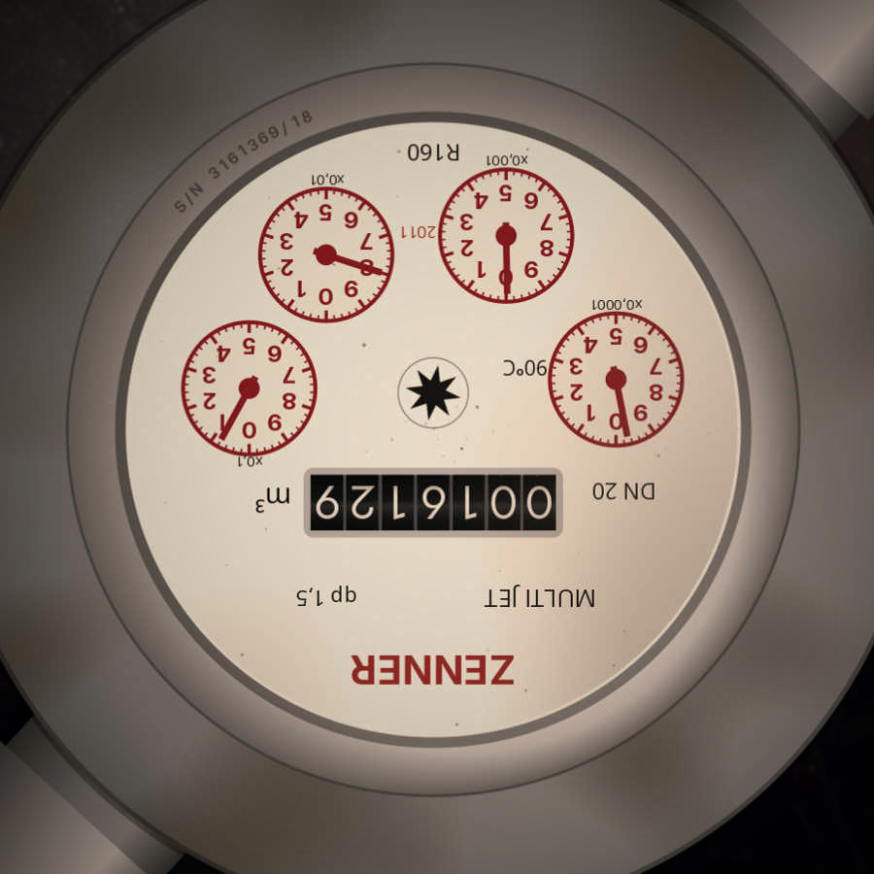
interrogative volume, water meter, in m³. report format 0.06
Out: 16129.0799
